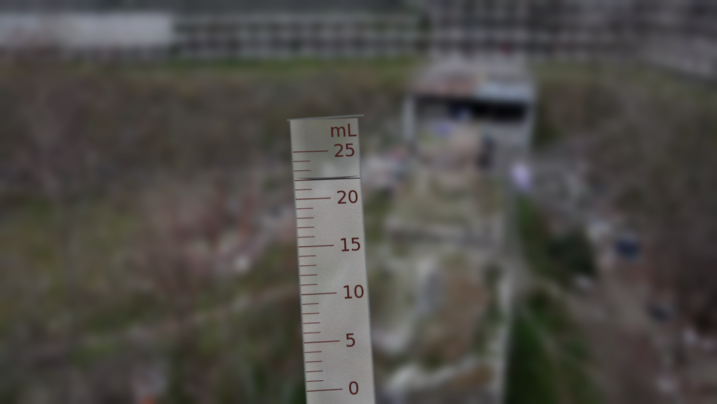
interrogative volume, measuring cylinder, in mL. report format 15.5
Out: 22
